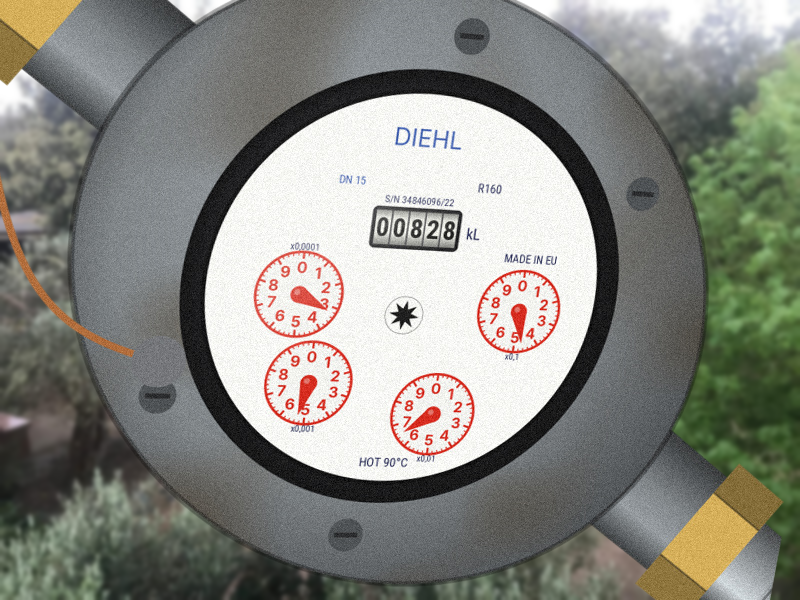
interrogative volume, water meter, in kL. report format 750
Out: 828.4653
